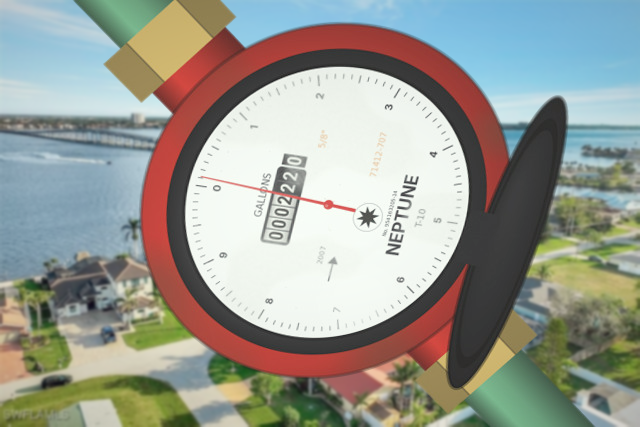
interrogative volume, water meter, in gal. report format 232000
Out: 2220.1
